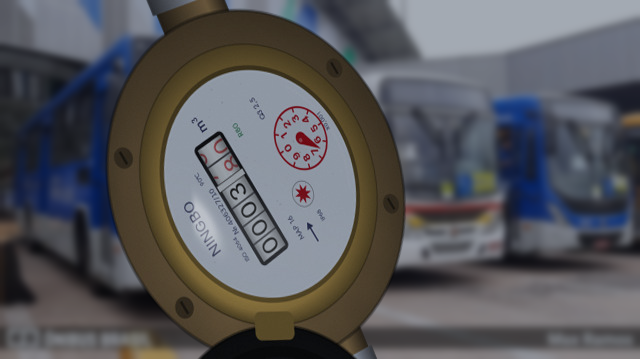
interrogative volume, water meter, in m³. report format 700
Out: 3.796
